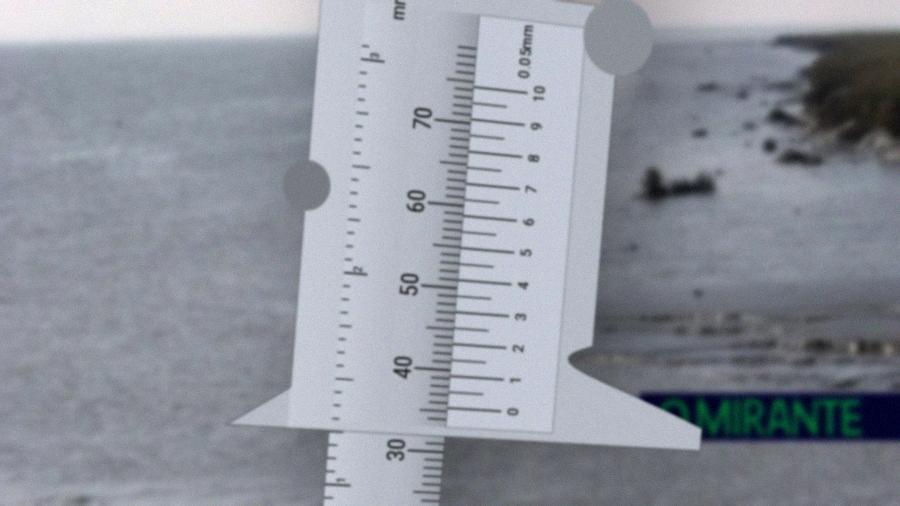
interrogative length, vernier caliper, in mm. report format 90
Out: 35.4
